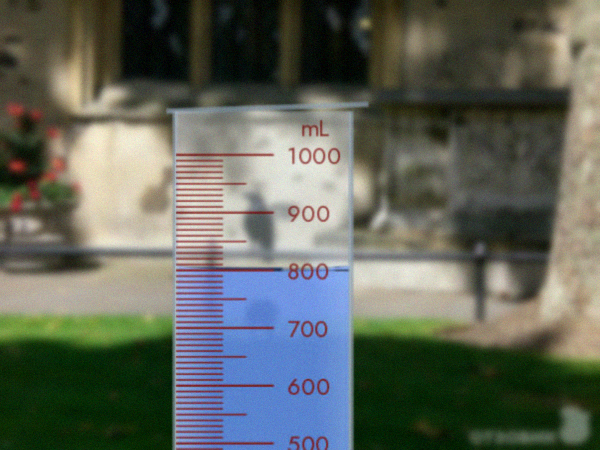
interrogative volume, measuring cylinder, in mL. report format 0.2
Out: 800
